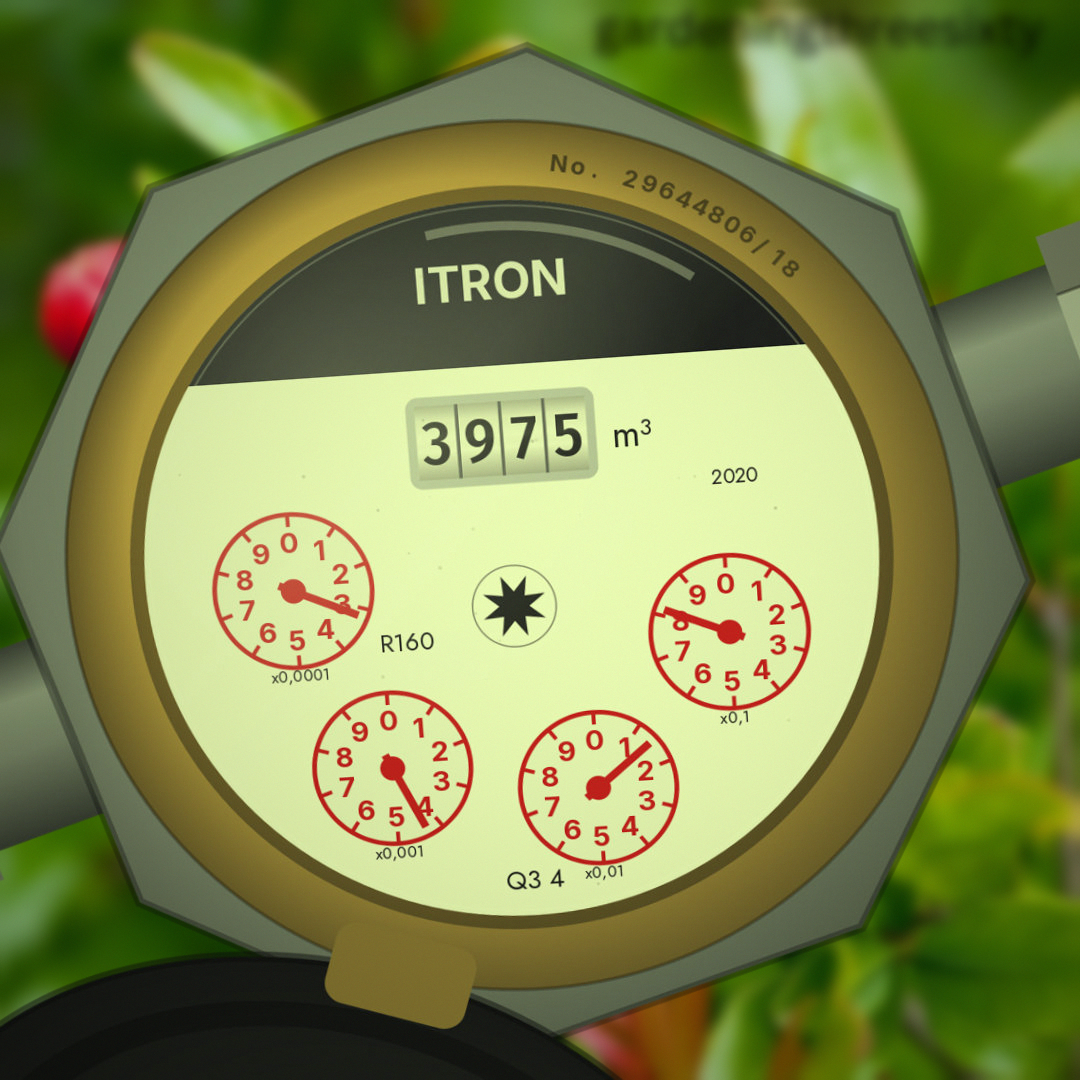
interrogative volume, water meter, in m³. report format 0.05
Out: 3975.8143
